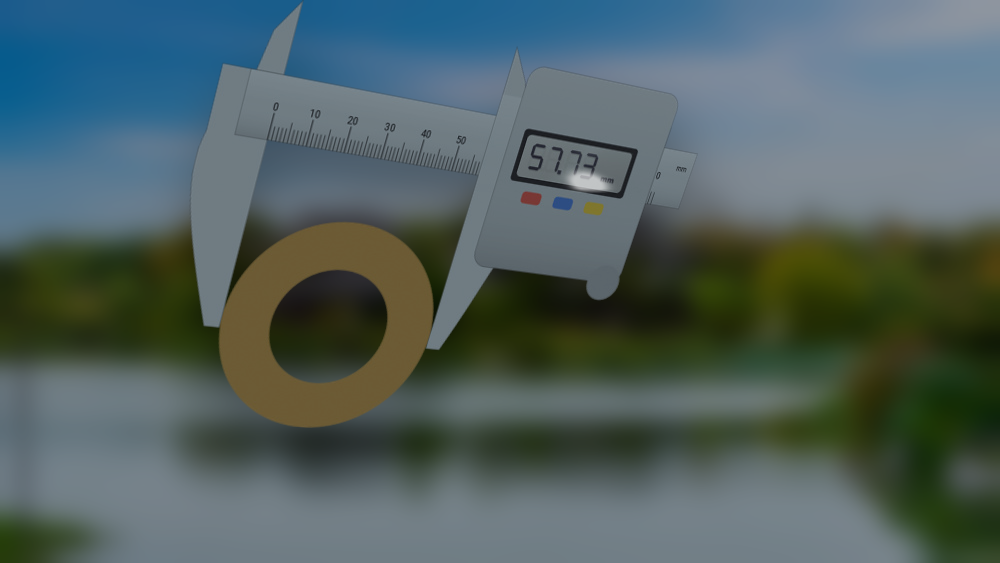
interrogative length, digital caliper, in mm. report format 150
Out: 57.73
